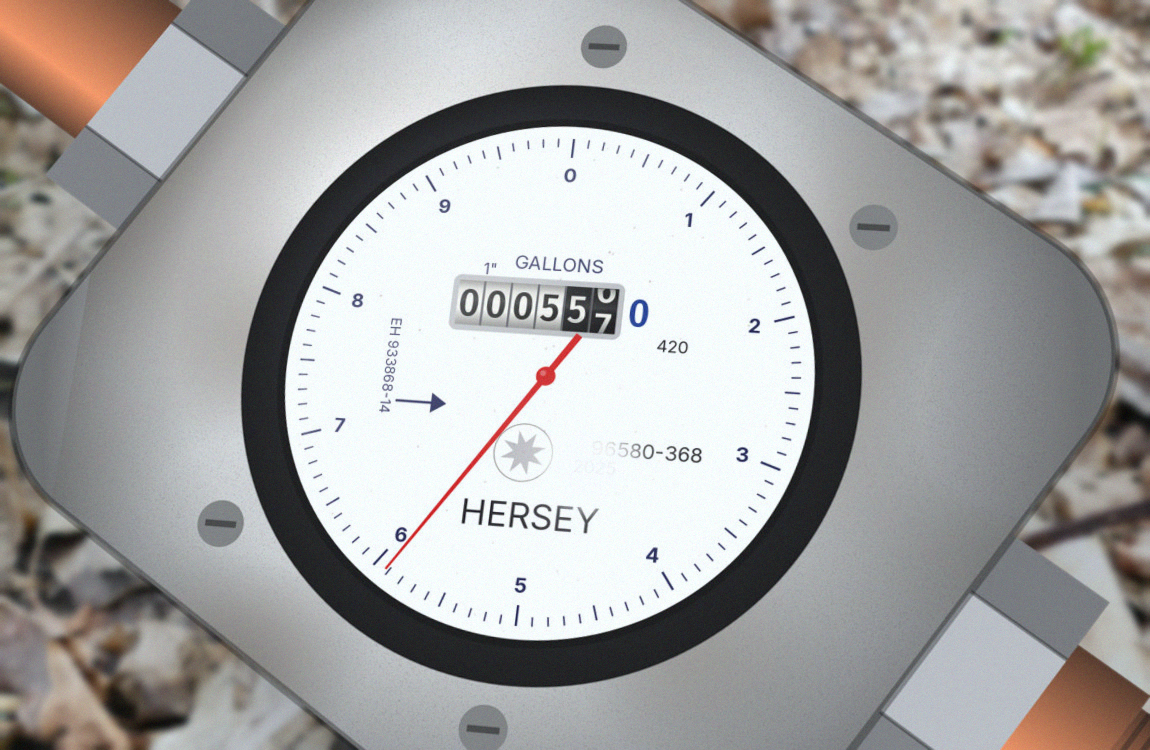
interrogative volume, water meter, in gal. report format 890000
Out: 5565.9
